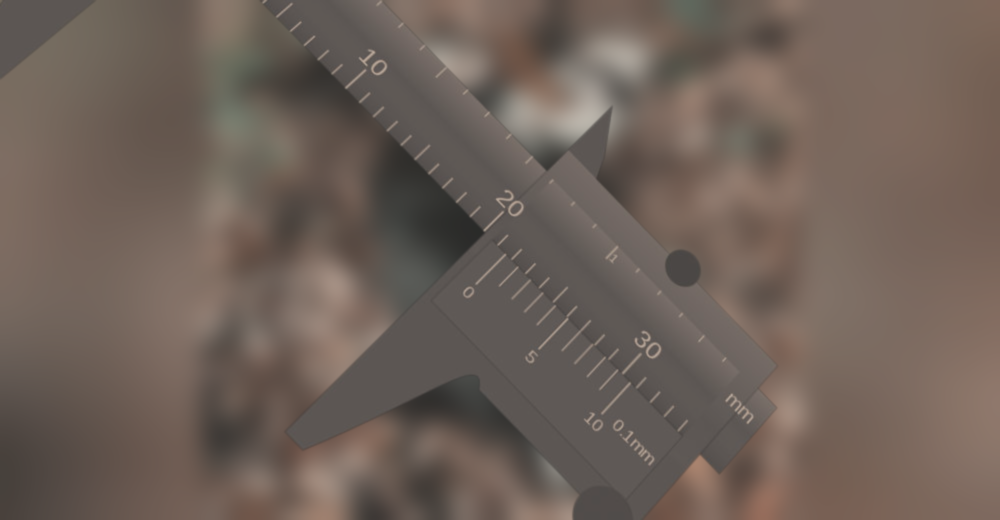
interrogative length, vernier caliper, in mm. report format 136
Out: 21.6
